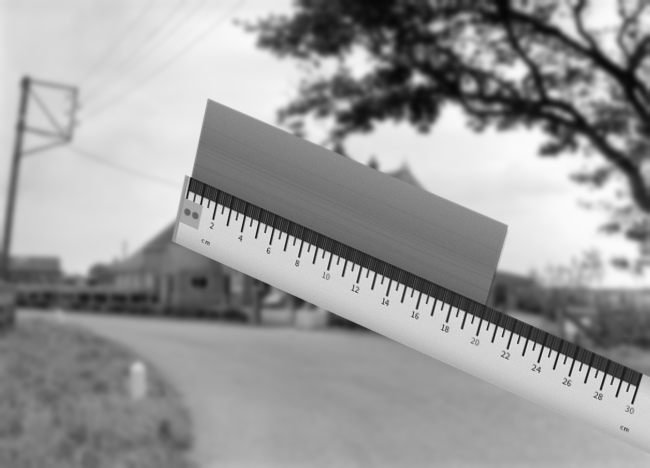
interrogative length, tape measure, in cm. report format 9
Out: 20
